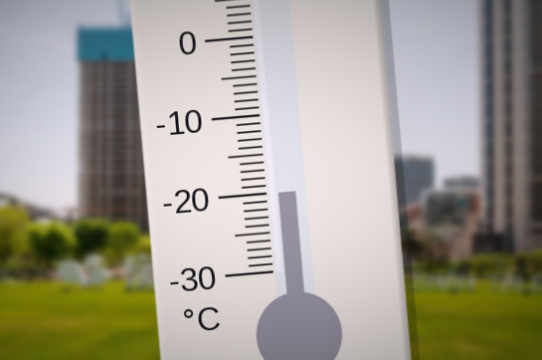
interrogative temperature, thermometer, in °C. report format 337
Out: -20
